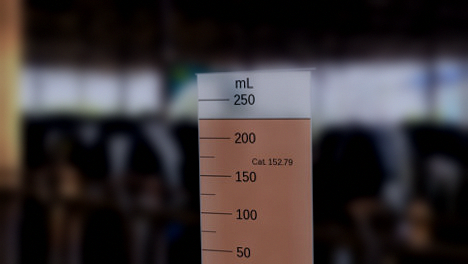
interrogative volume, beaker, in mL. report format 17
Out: 225
